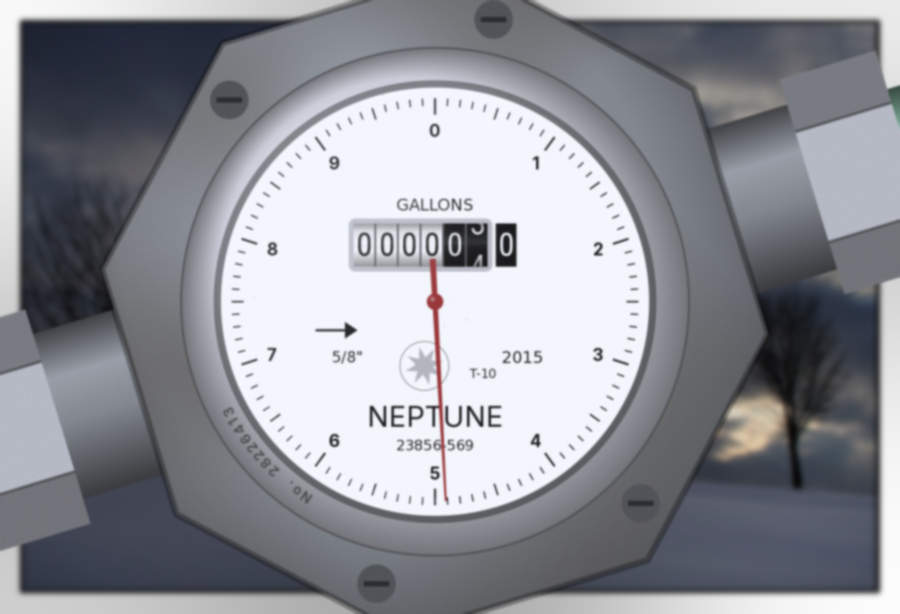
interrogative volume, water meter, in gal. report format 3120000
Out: 34.9
